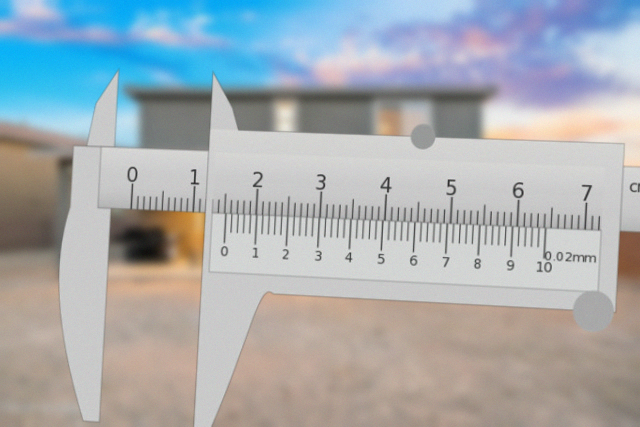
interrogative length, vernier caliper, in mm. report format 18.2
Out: 15.2
